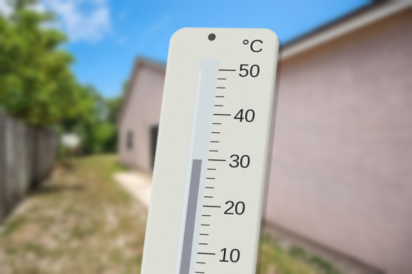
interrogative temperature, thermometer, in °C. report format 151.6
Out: 30
